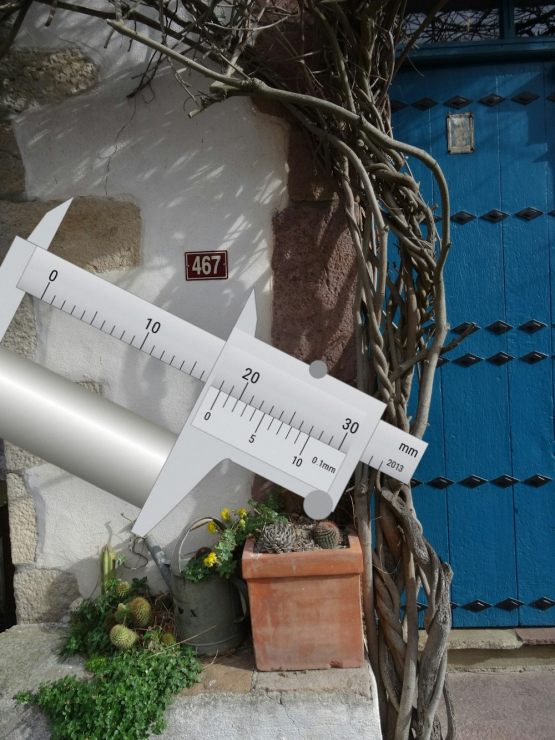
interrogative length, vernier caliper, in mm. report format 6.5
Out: 18.1
